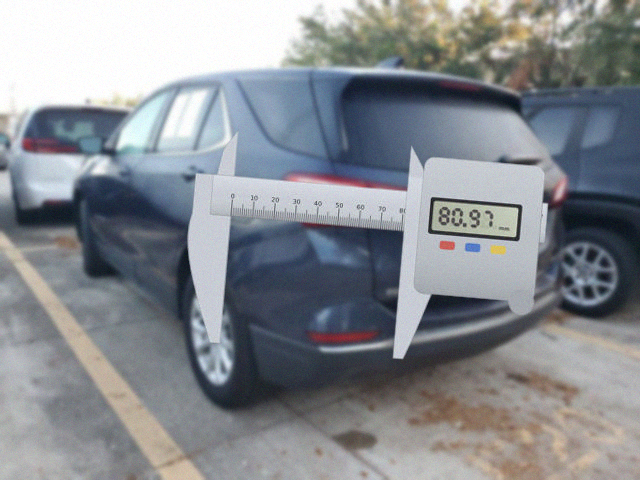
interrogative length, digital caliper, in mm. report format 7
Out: 80.97
